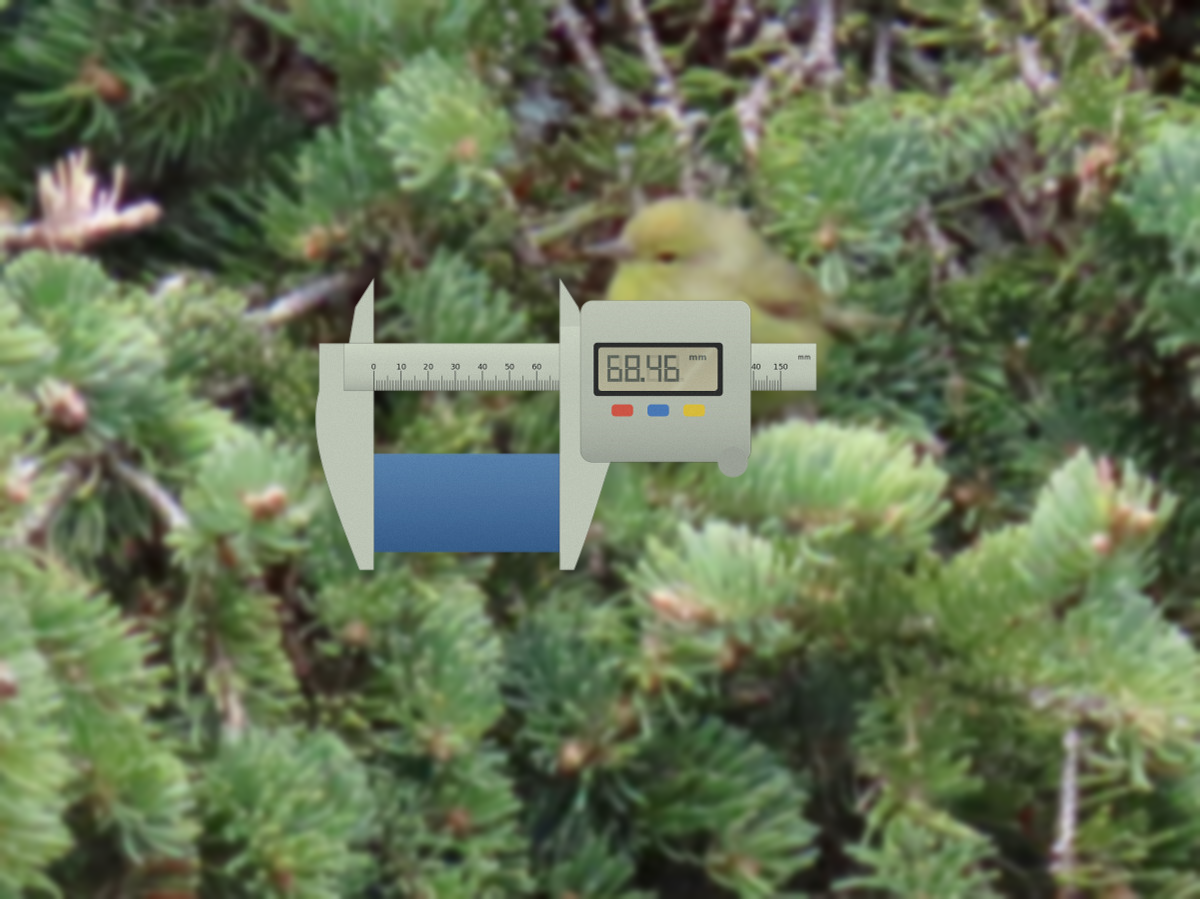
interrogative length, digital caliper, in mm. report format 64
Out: 68.46
